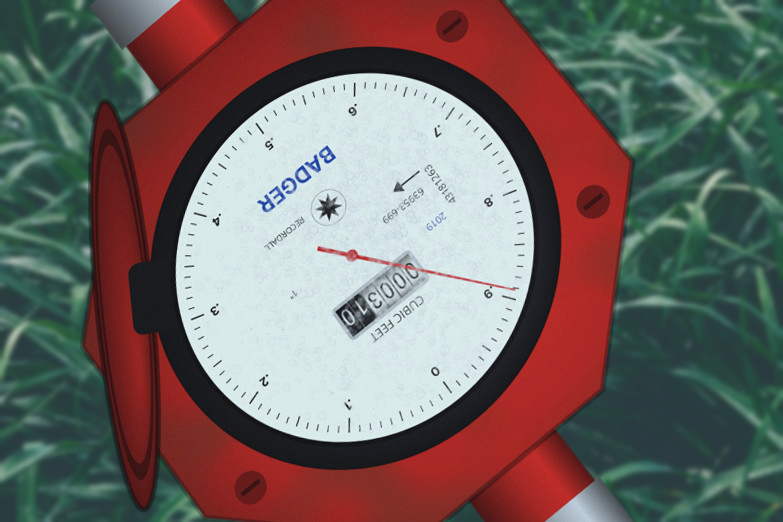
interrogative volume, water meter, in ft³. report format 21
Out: 309.89
